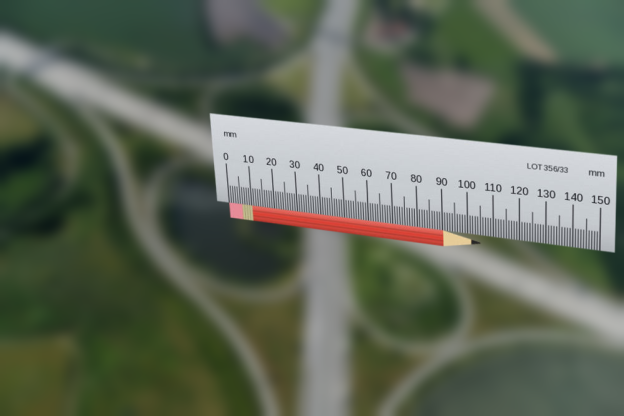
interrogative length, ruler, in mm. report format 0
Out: 105
